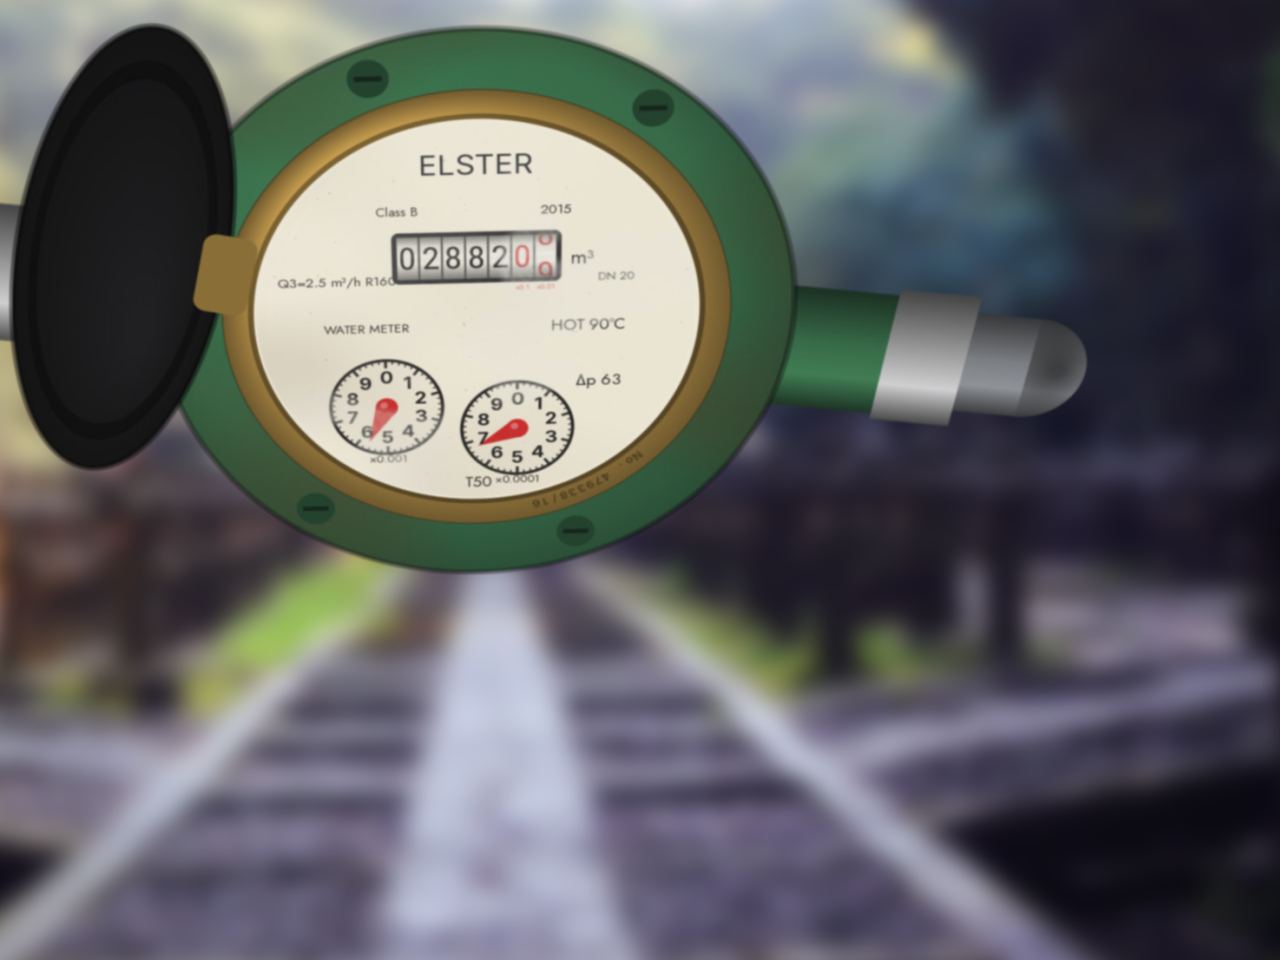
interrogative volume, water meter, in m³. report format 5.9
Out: 2882.0856
